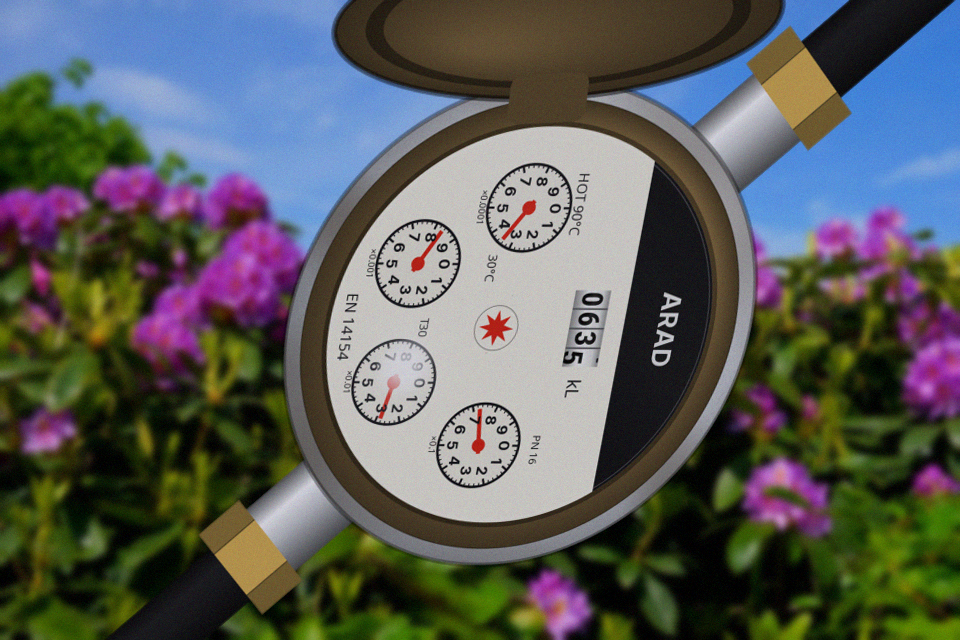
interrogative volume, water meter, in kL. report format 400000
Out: 634.7283
